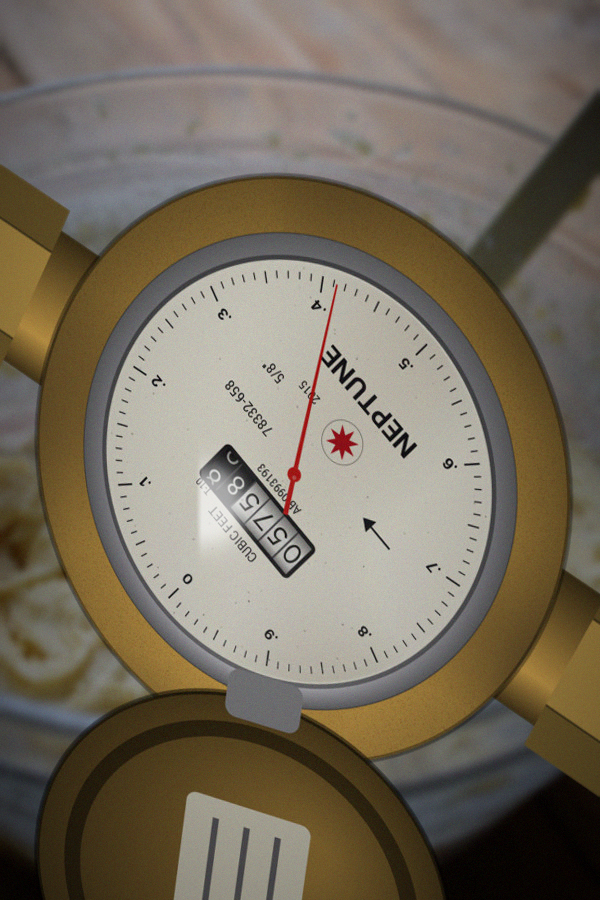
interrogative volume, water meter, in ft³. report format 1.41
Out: 57588.41
